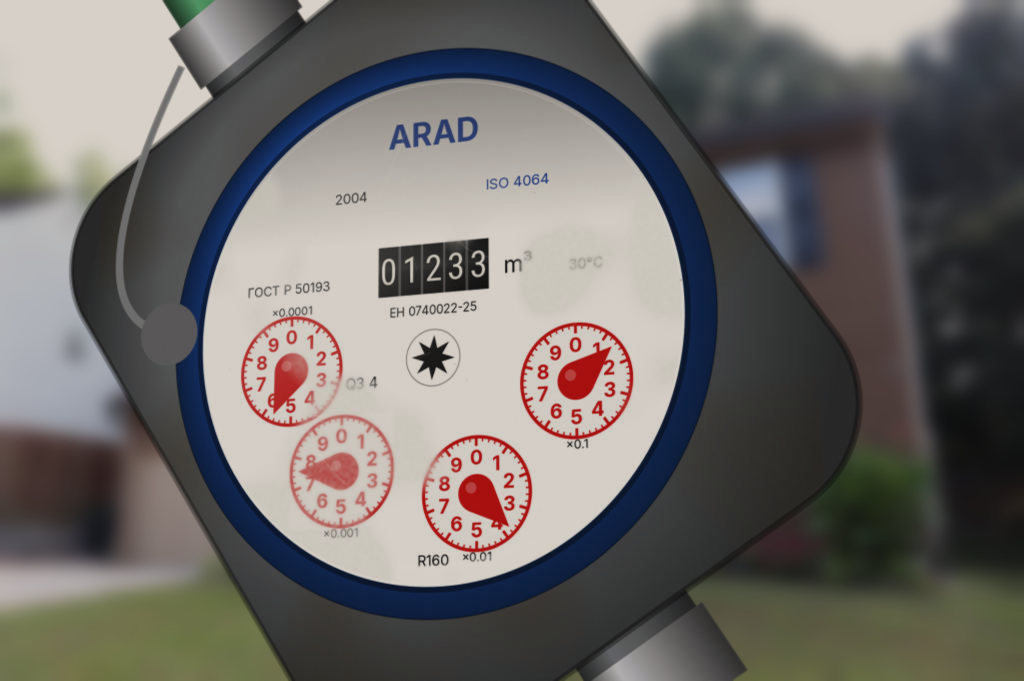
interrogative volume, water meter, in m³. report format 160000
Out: 1233.1375
